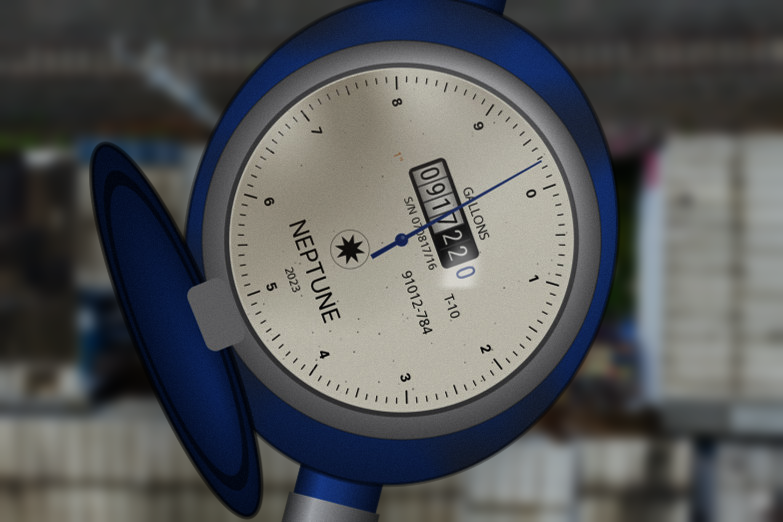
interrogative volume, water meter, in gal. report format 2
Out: 917219.7
